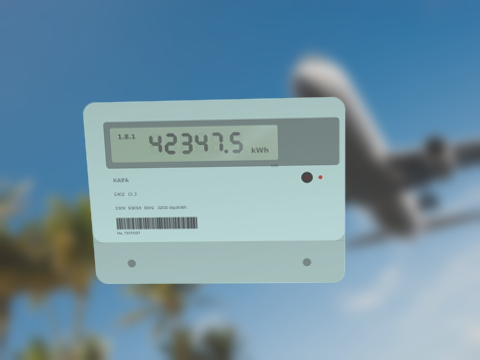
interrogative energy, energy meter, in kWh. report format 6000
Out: 42347.5
